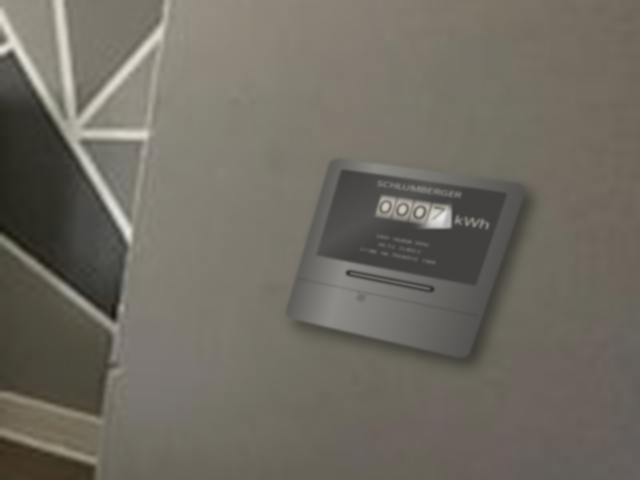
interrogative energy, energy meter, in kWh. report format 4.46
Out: 7
